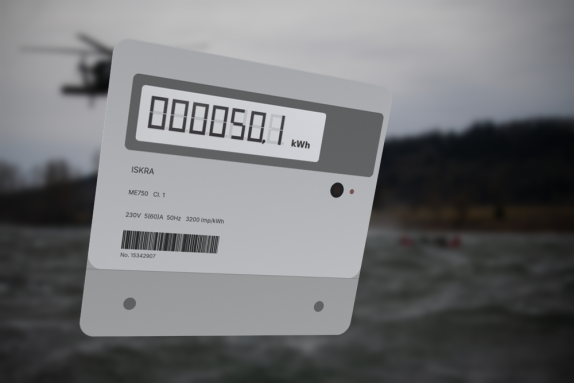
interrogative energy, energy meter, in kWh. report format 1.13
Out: 50.1
